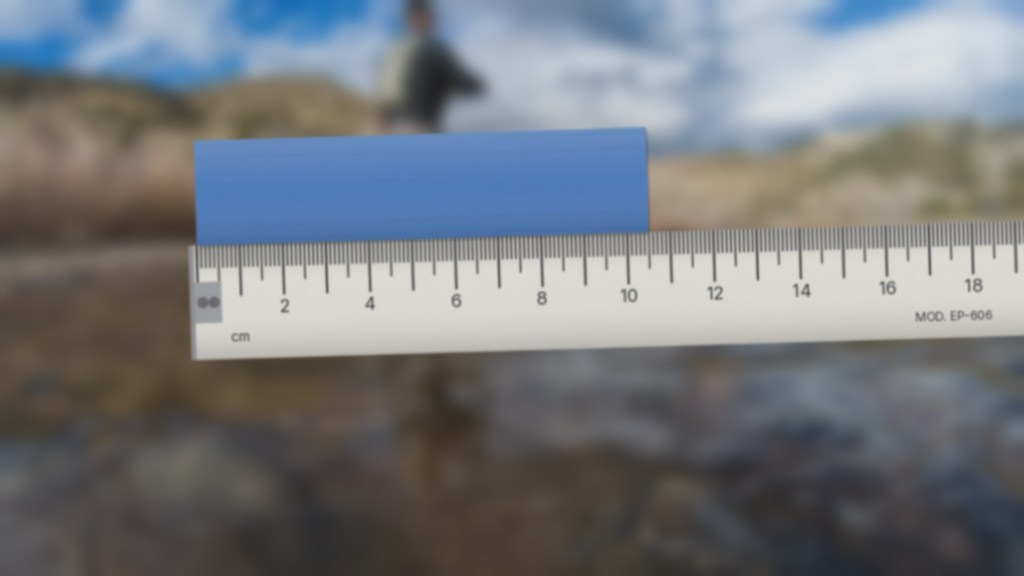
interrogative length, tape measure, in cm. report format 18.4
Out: 10.5
